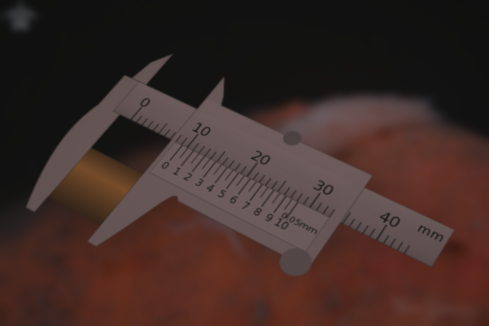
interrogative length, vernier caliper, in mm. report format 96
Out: 9.2
